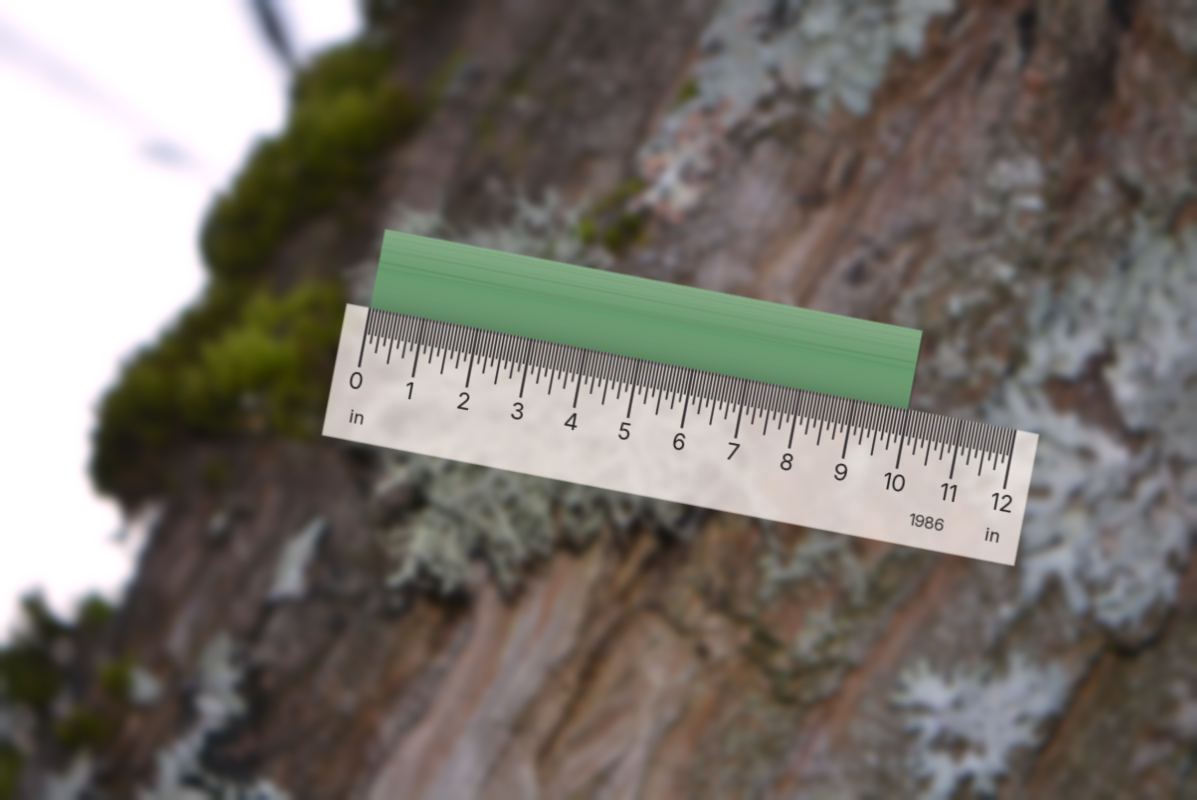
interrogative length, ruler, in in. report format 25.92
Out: 10
